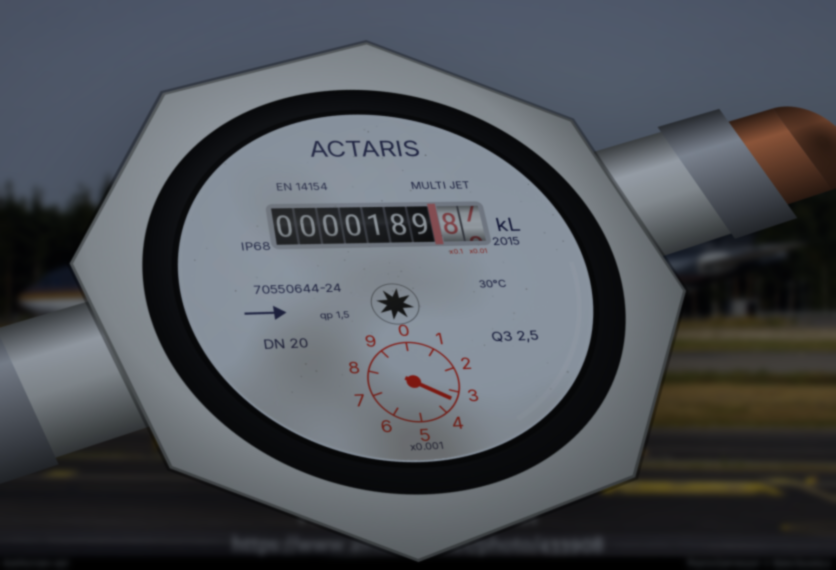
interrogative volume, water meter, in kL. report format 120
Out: 189.873
